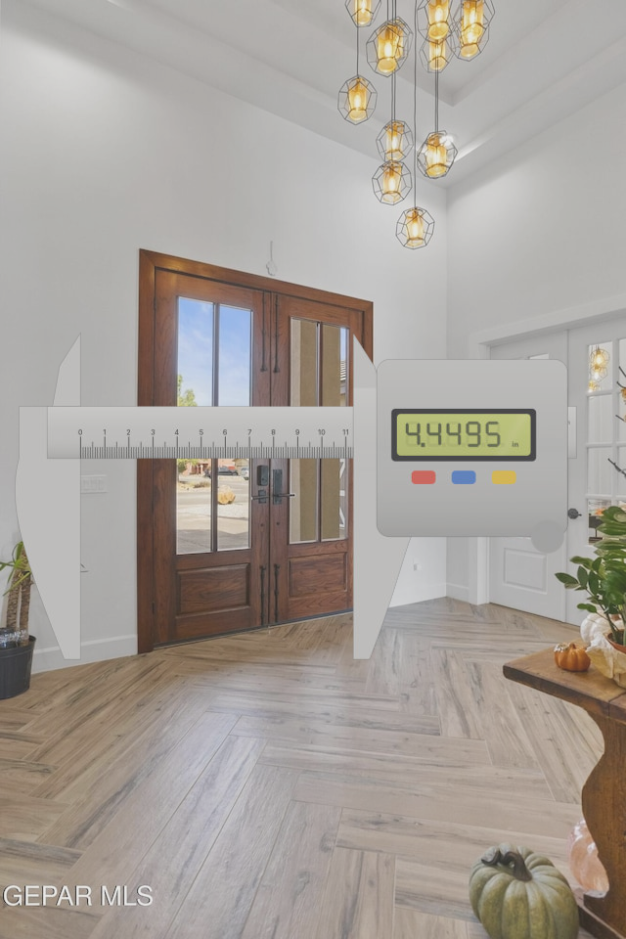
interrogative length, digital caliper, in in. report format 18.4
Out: 4.4495
